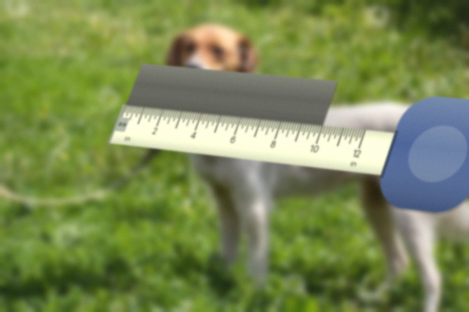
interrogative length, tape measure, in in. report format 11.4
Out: 10
